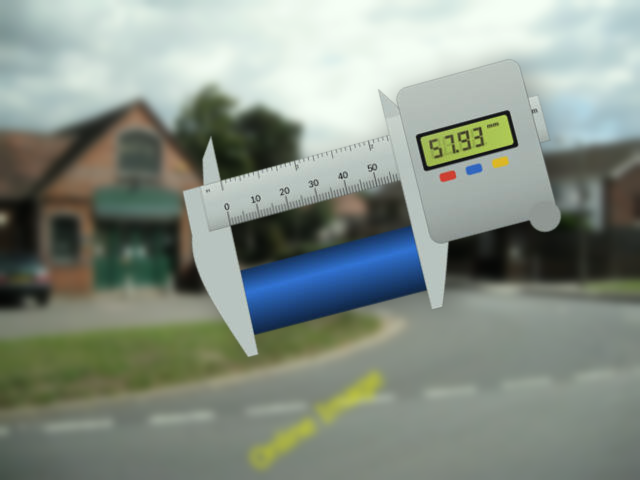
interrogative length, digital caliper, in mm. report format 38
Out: 57.93
